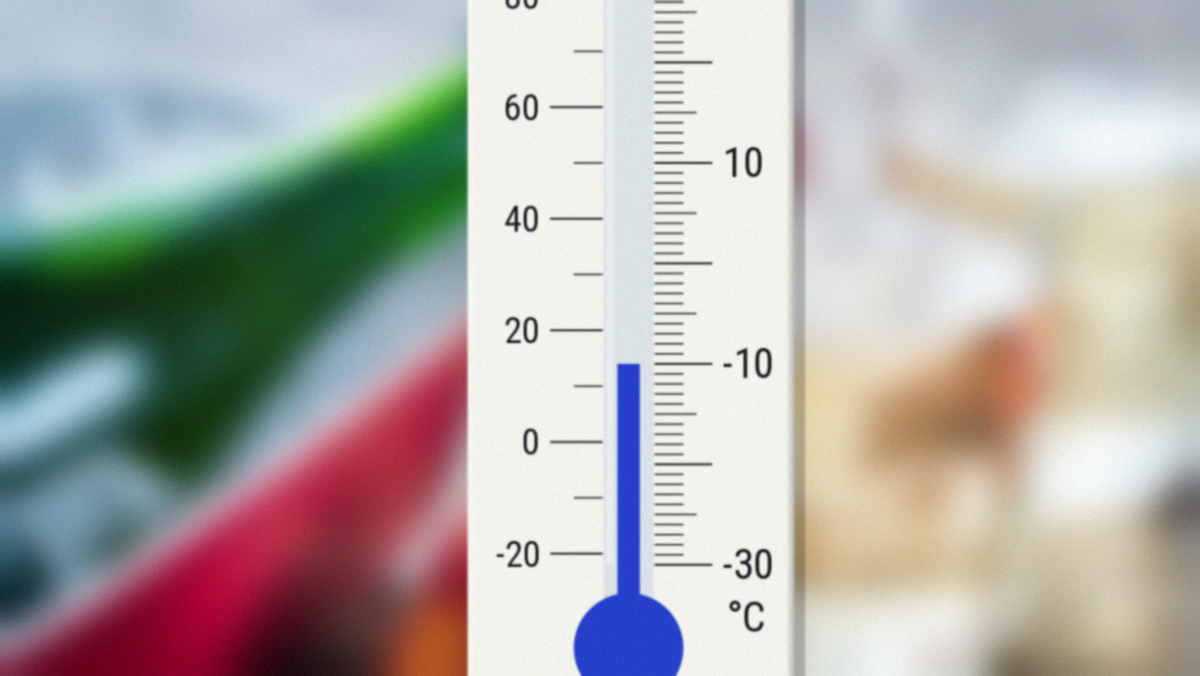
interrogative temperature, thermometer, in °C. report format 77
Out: -10
